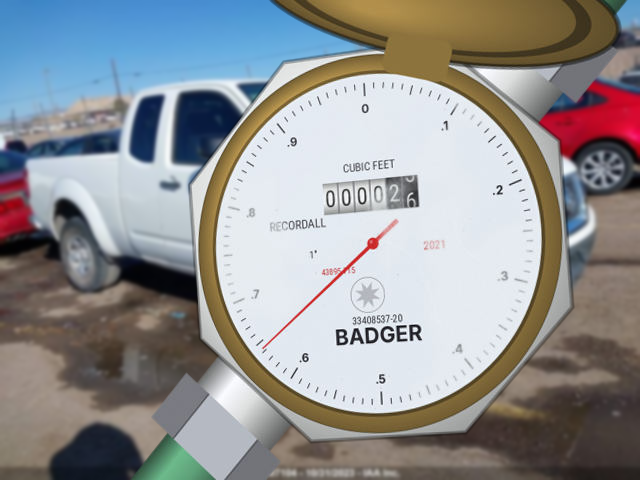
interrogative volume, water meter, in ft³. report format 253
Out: 25.64
